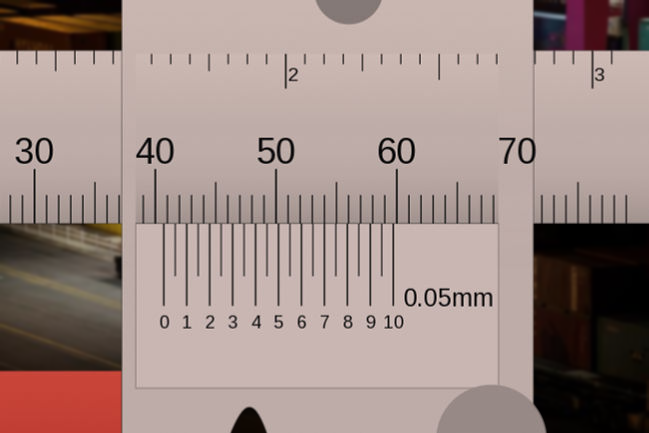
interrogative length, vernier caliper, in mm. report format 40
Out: 40.7
